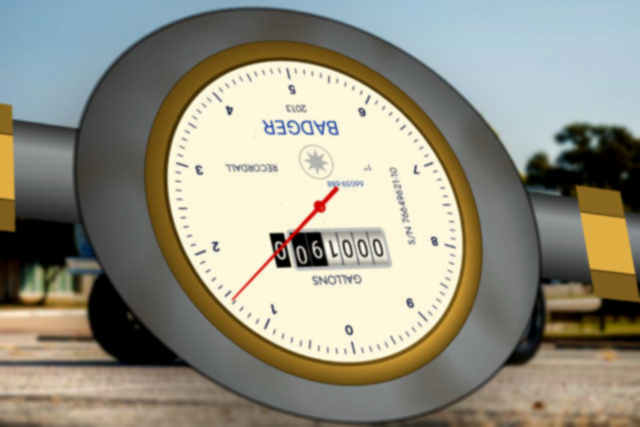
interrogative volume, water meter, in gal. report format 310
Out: 1901.4
